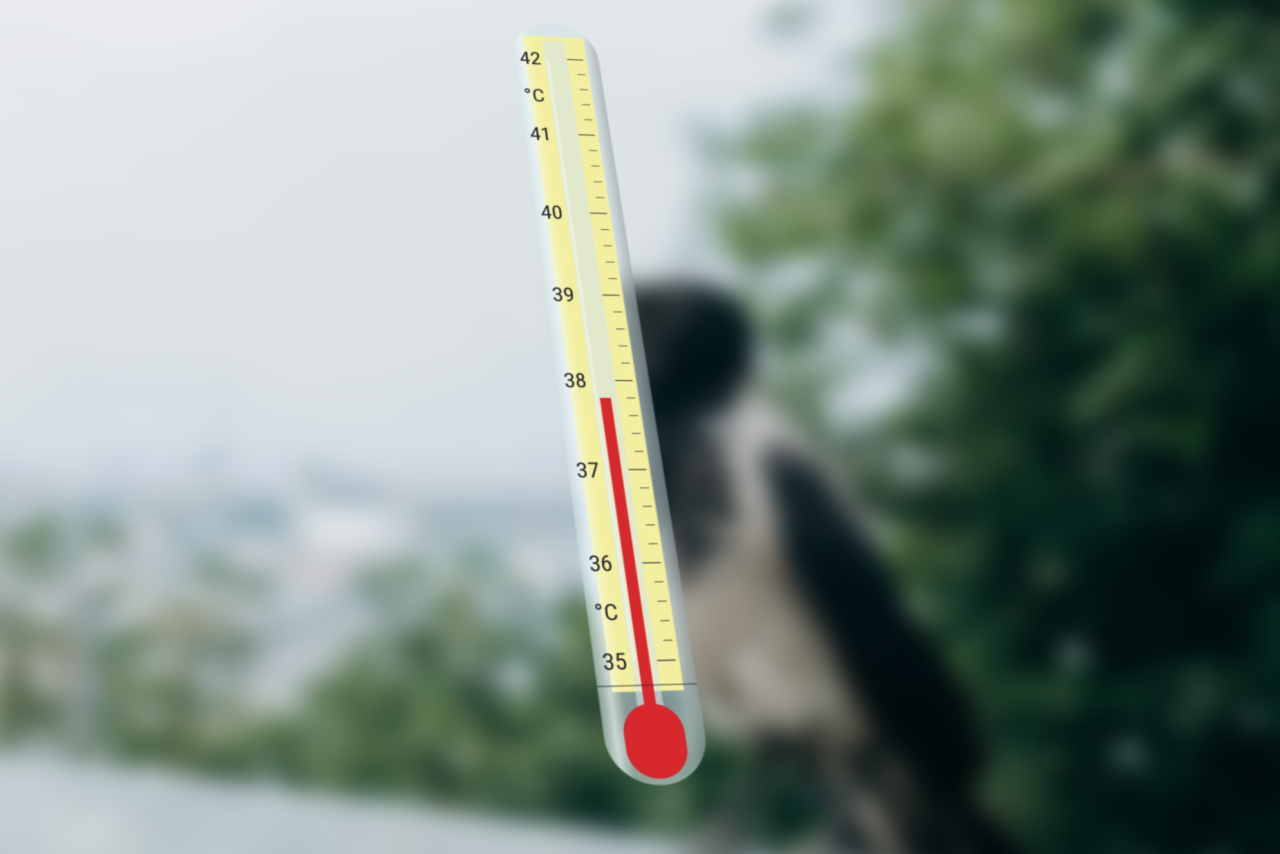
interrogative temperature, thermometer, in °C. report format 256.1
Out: 37.8
